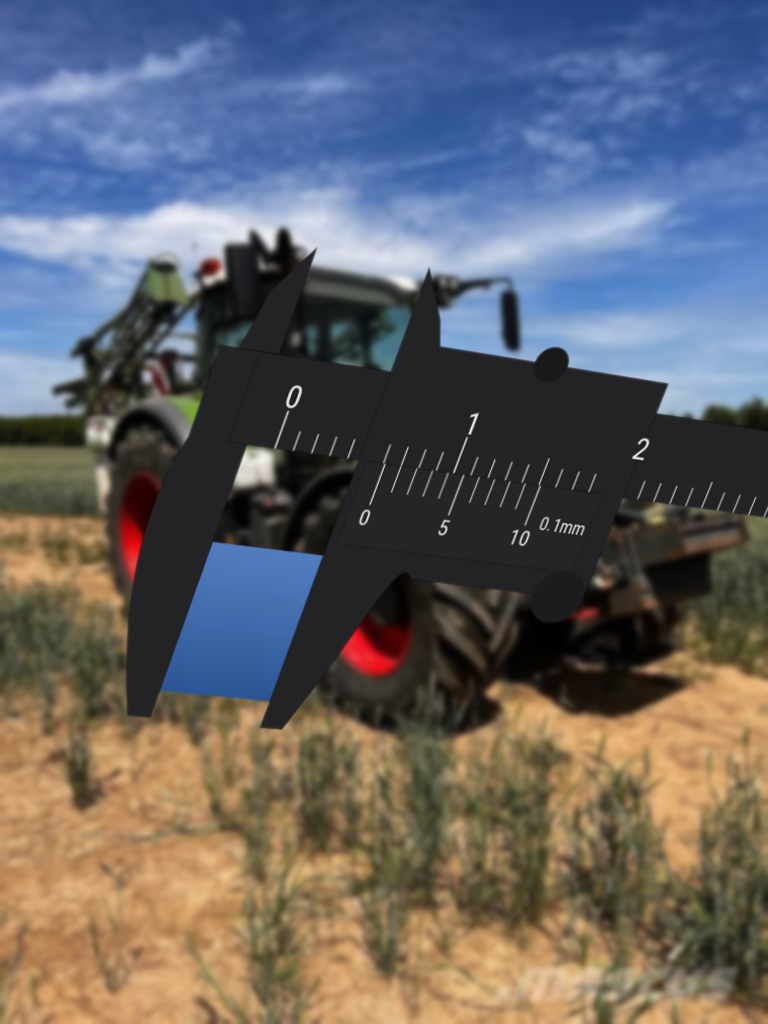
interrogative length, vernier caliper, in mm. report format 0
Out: 6.1
